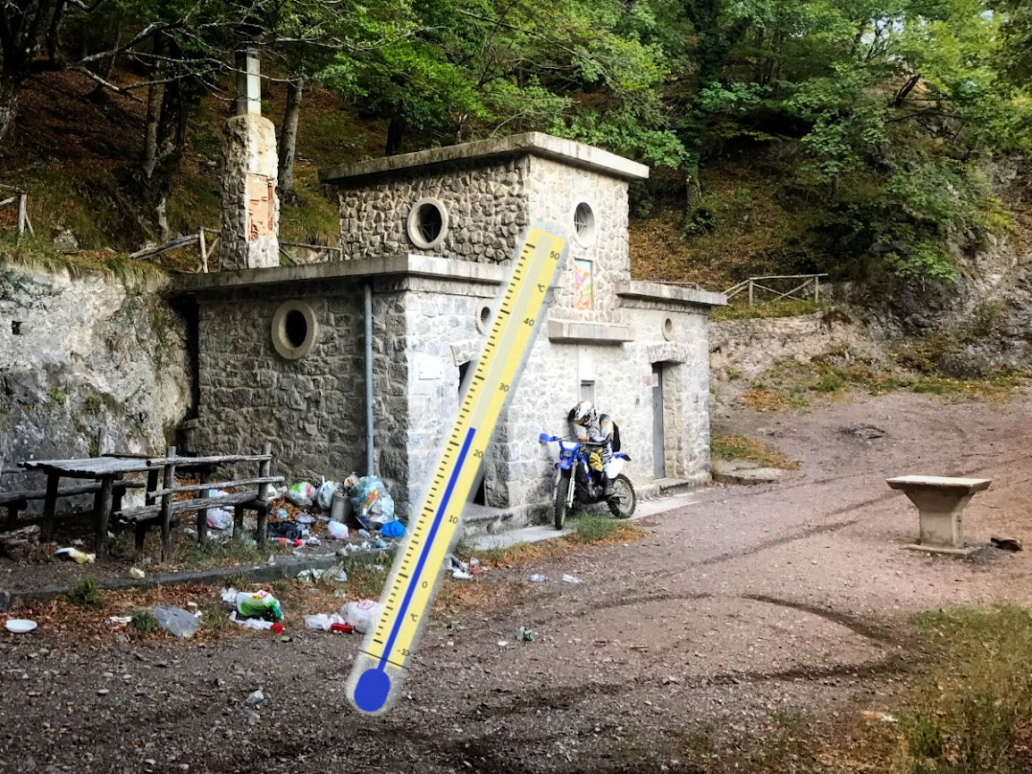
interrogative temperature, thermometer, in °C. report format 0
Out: 23
